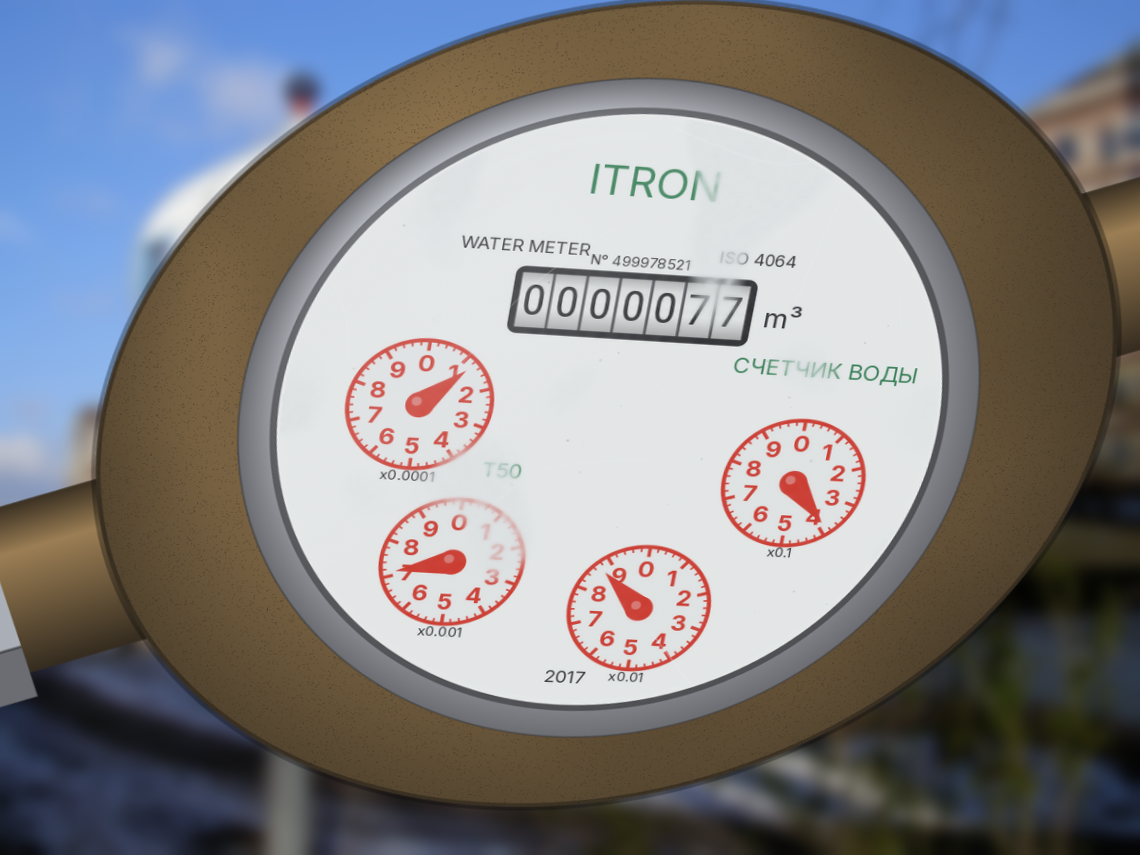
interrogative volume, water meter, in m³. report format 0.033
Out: 77.3871
